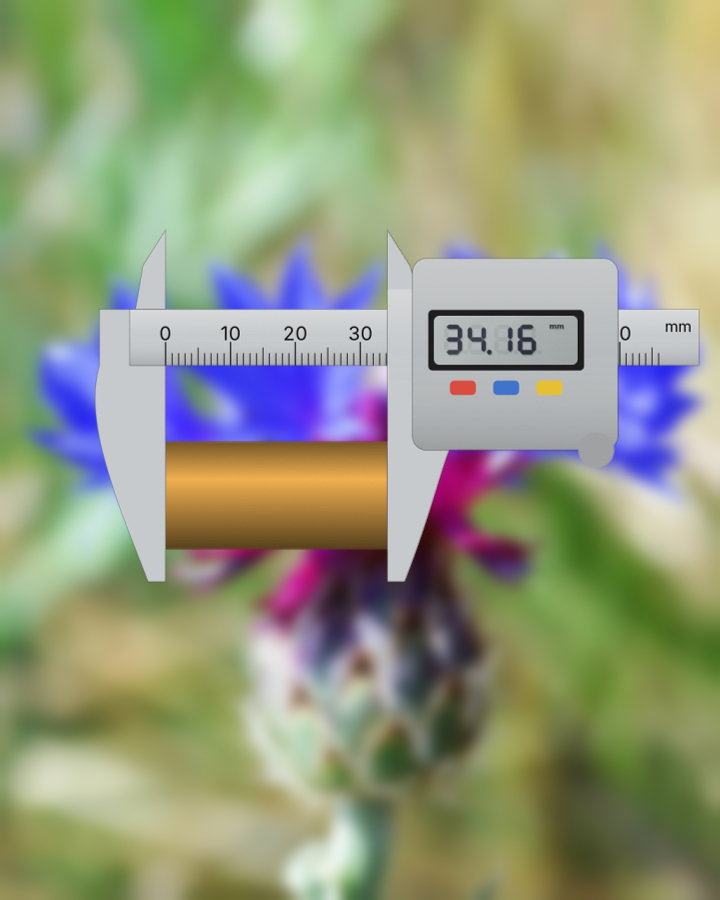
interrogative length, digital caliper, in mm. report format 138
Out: 34.16
